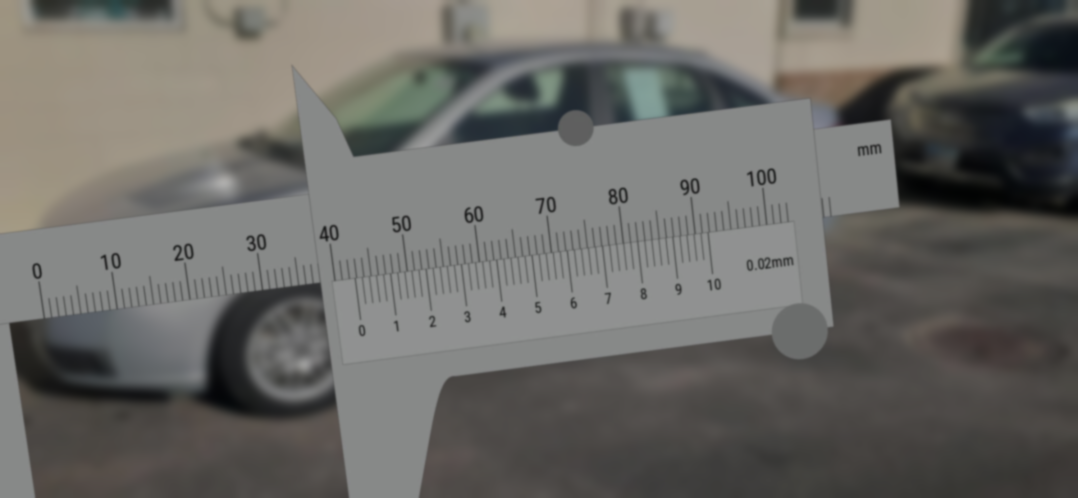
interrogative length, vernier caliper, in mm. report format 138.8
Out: 42.8
